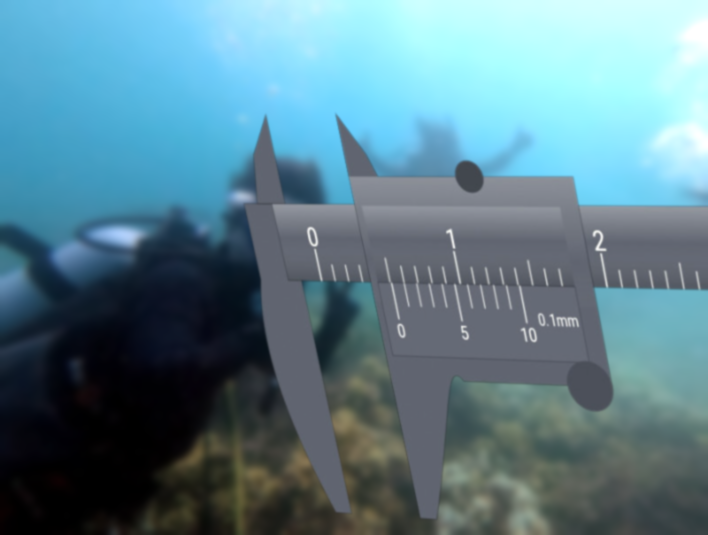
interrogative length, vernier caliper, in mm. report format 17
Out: 5.1
